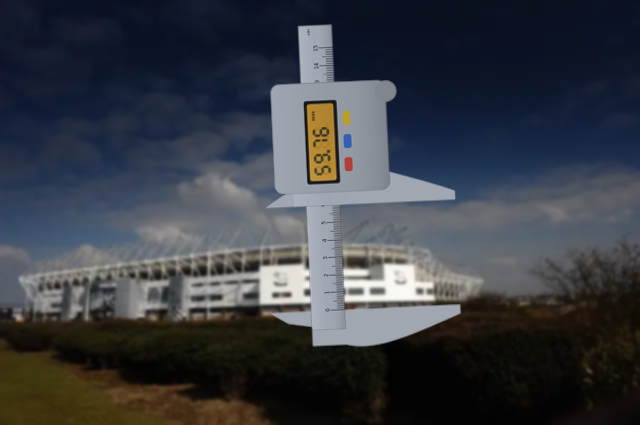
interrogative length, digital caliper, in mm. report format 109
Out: 59.76
